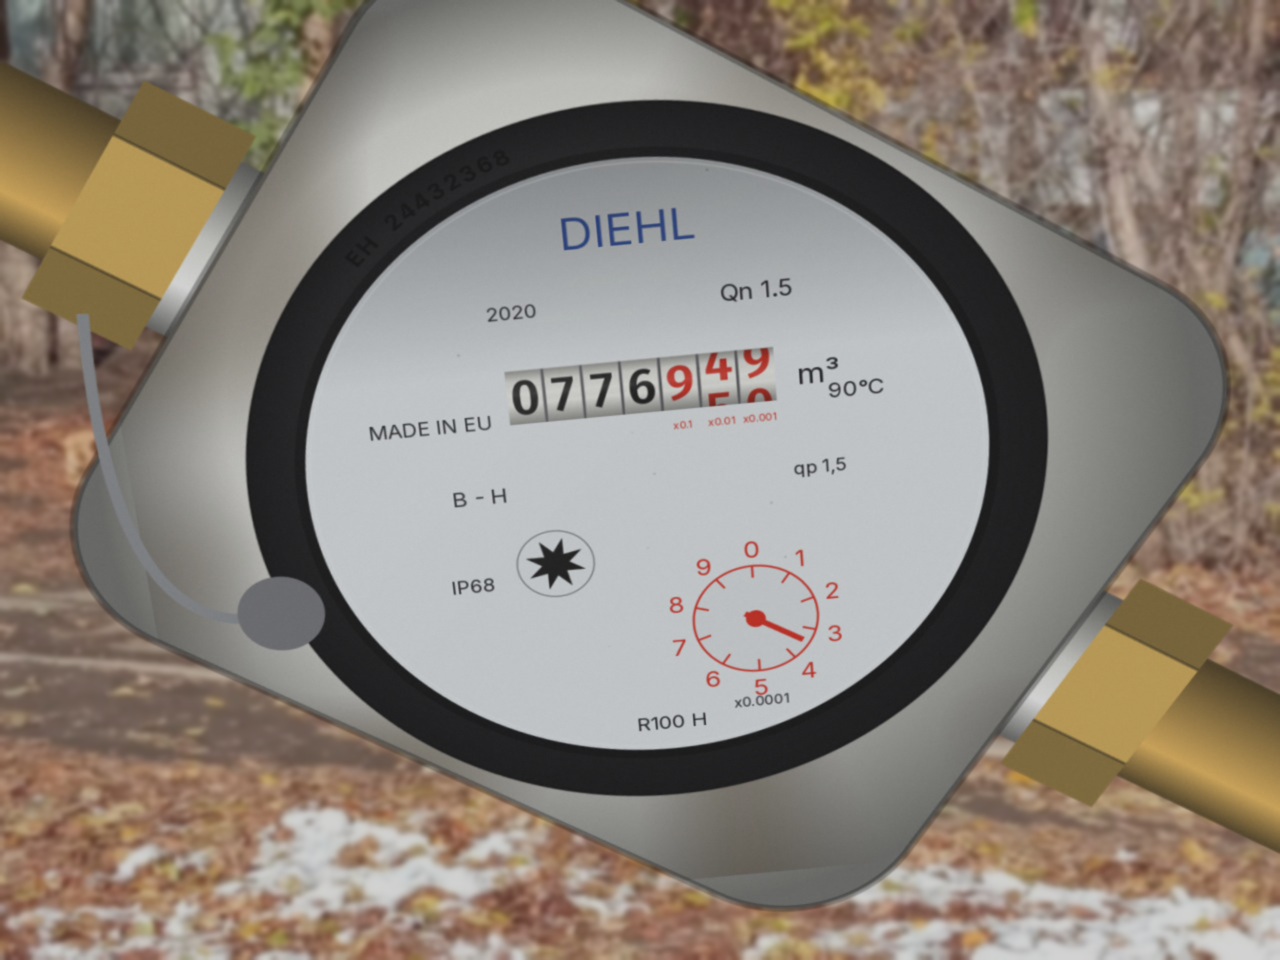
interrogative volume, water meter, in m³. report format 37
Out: 776.9493
